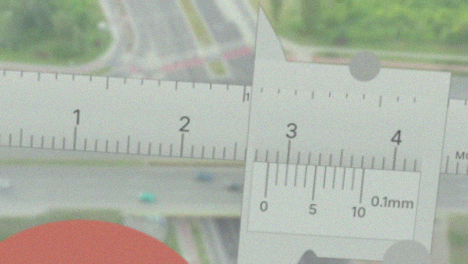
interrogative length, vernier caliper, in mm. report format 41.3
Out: 28.2
